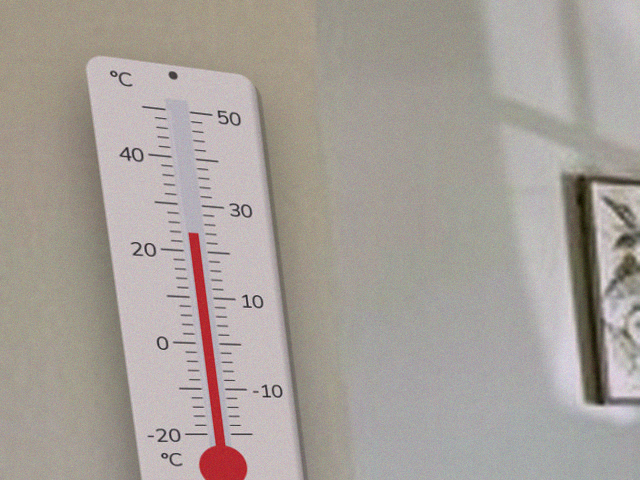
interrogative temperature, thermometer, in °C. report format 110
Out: 24
